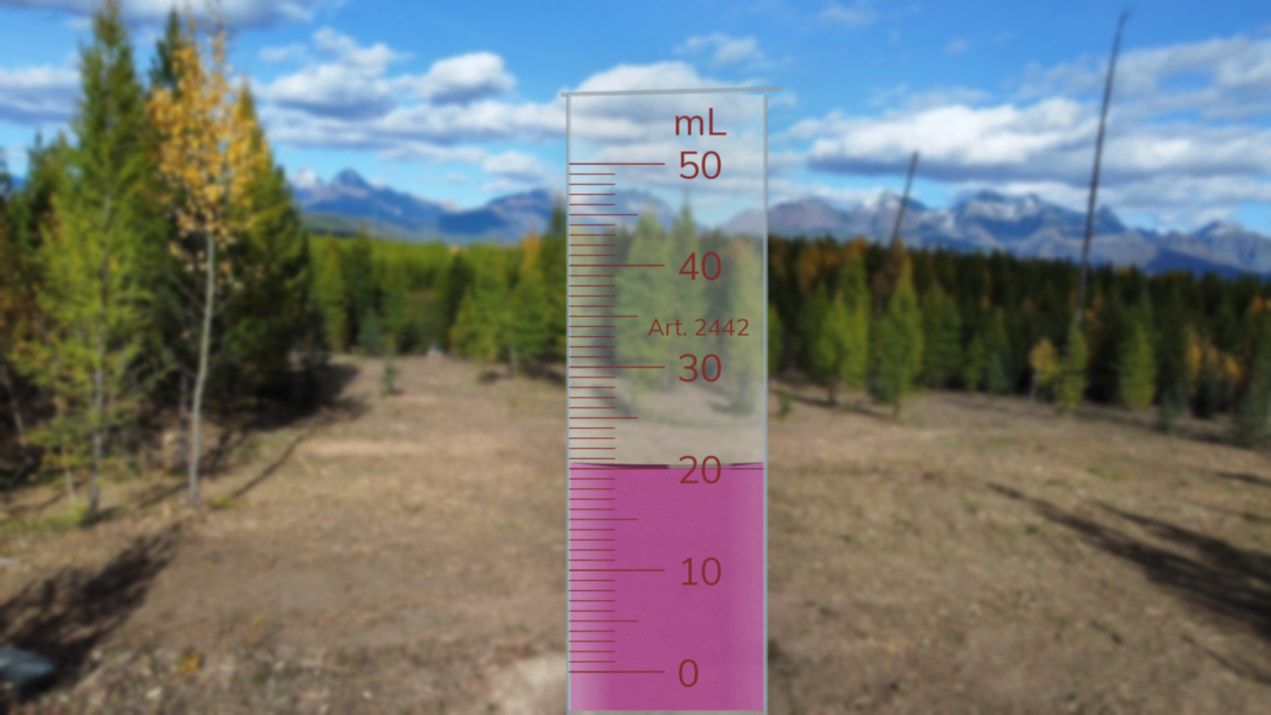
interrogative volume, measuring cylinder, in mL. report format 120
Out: 20
